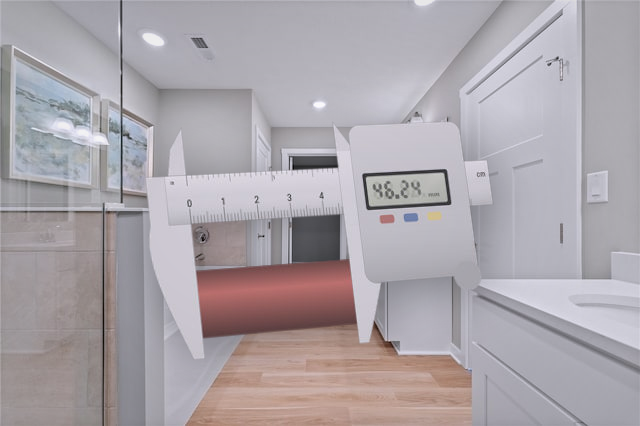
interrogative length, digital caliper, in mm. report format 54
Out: 46.24
